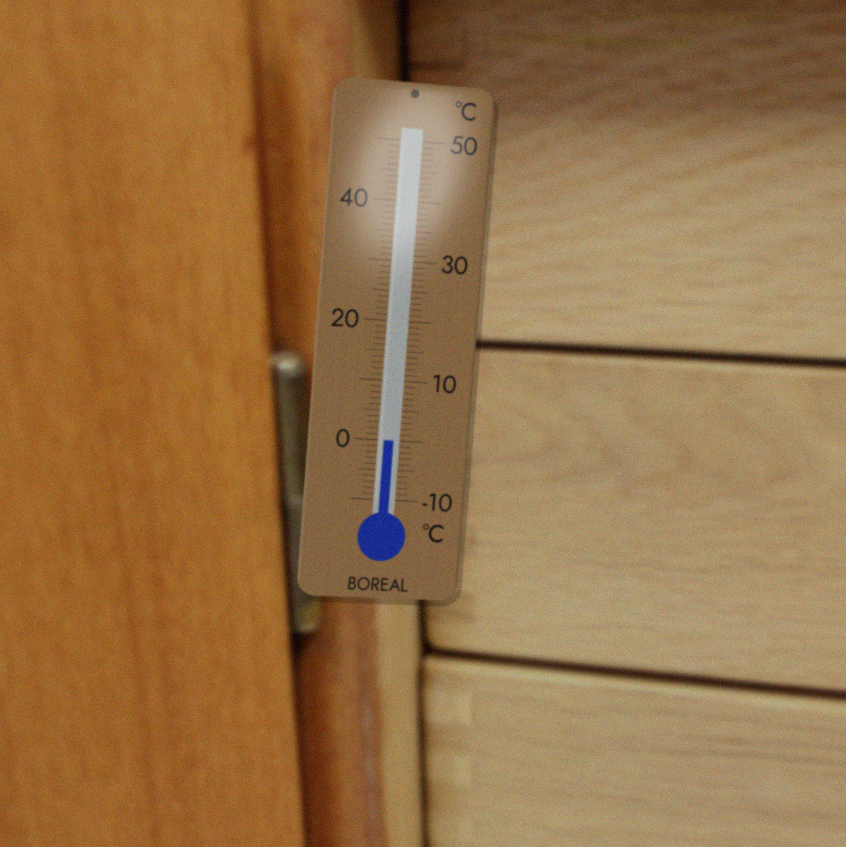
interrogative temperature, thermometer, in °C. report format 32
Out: 0
